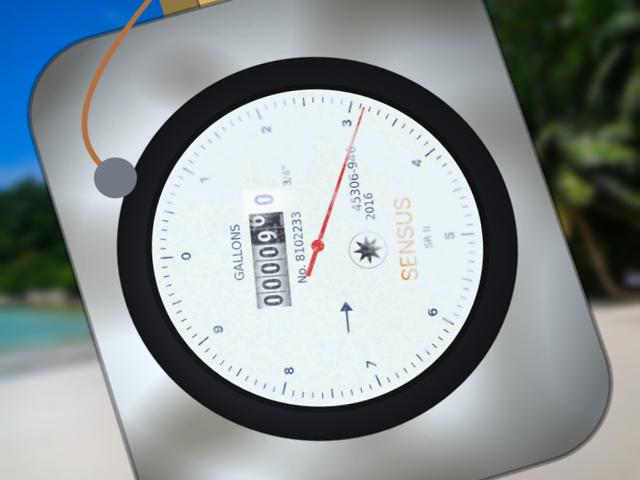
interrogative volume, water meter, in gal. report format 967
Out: 963.1
